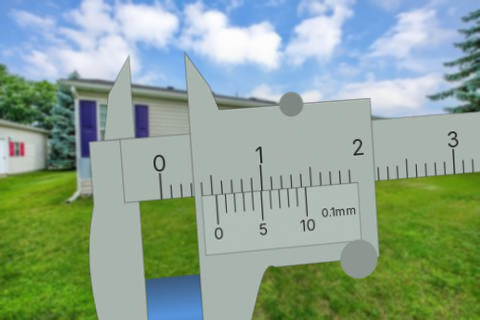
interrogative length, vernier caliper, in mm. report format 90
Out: 5.4
